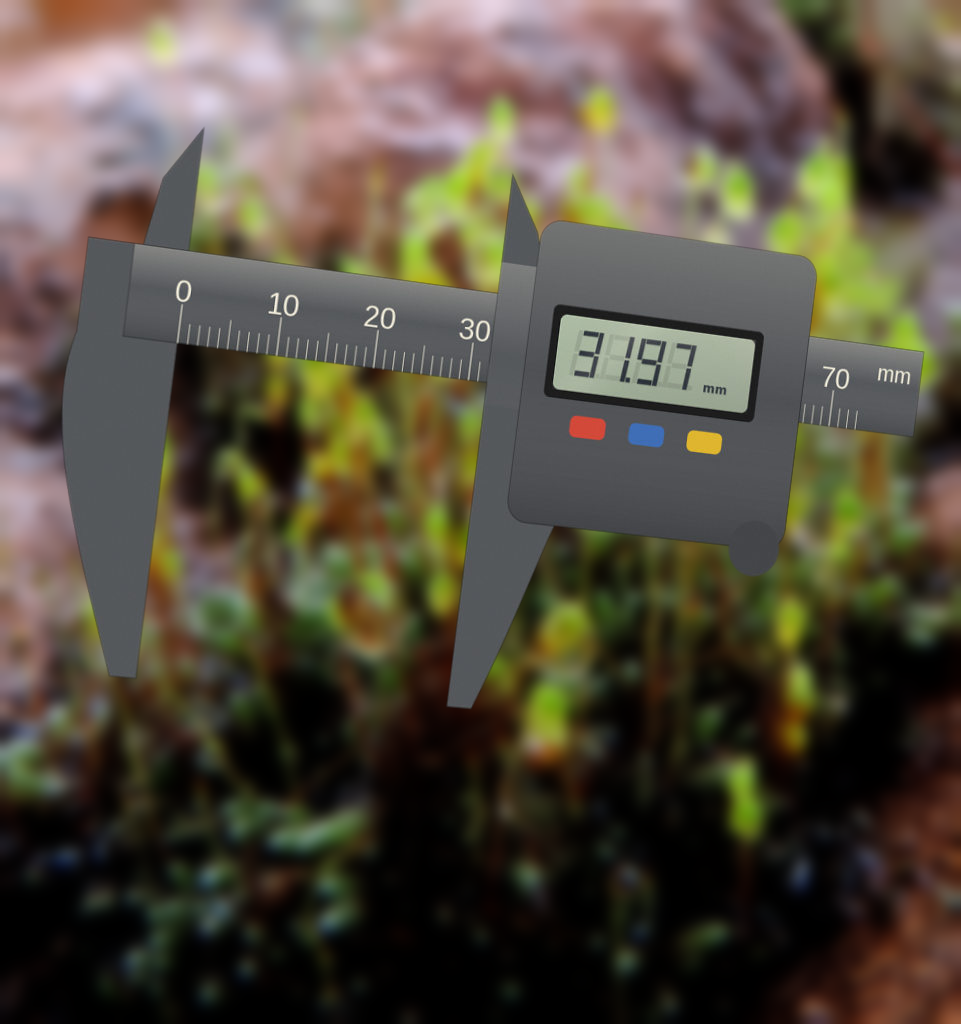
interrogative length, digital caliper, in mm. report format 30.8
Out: 31.97
